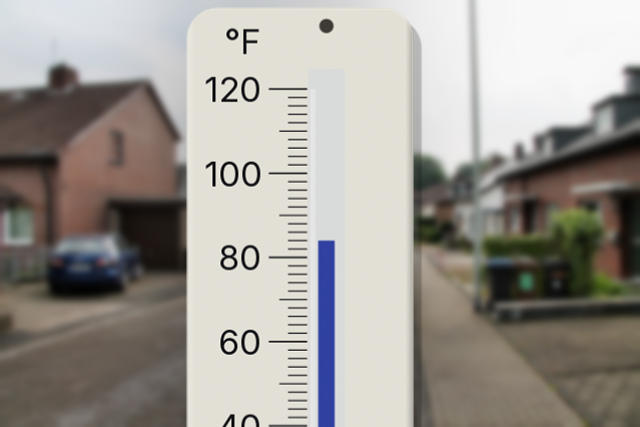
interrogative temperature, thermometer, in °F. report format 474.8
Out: 84
